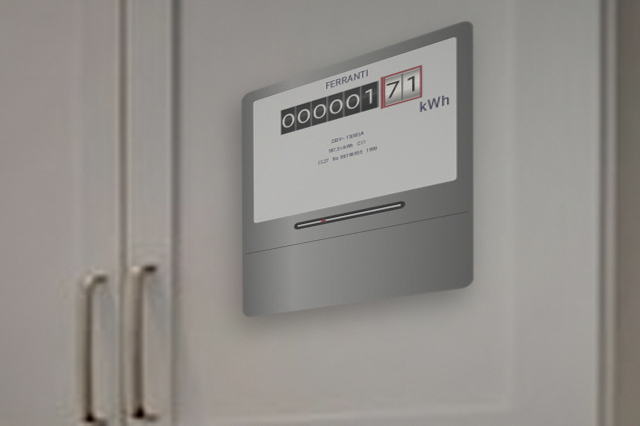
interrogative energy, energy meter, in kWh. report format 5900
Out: 1.71
